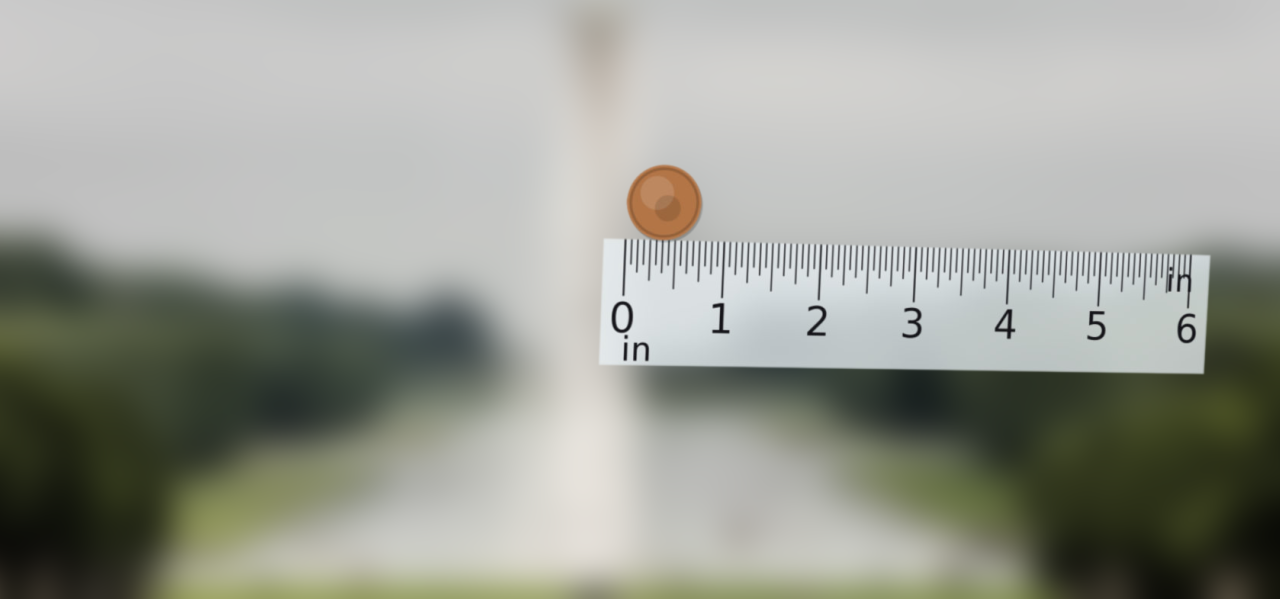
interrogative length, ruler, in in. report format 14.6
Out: 0.75
